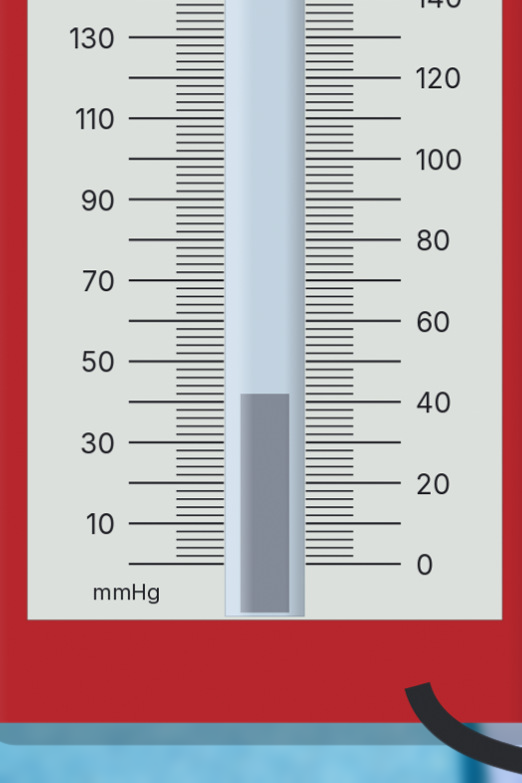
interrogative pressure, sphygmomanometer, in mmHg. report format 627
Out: 42
